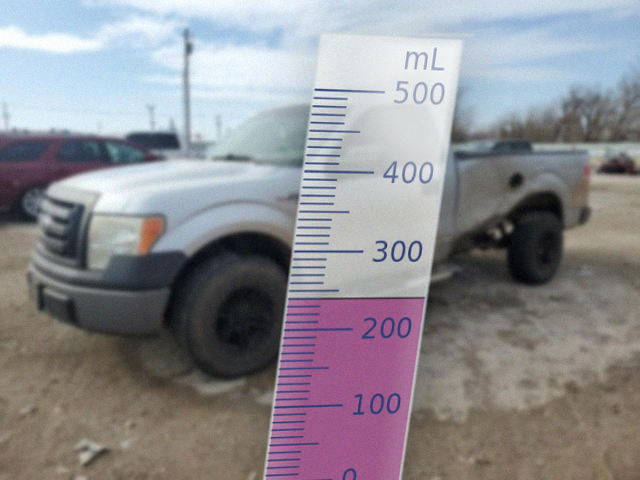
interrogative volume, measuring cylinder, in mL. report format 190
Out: 240
